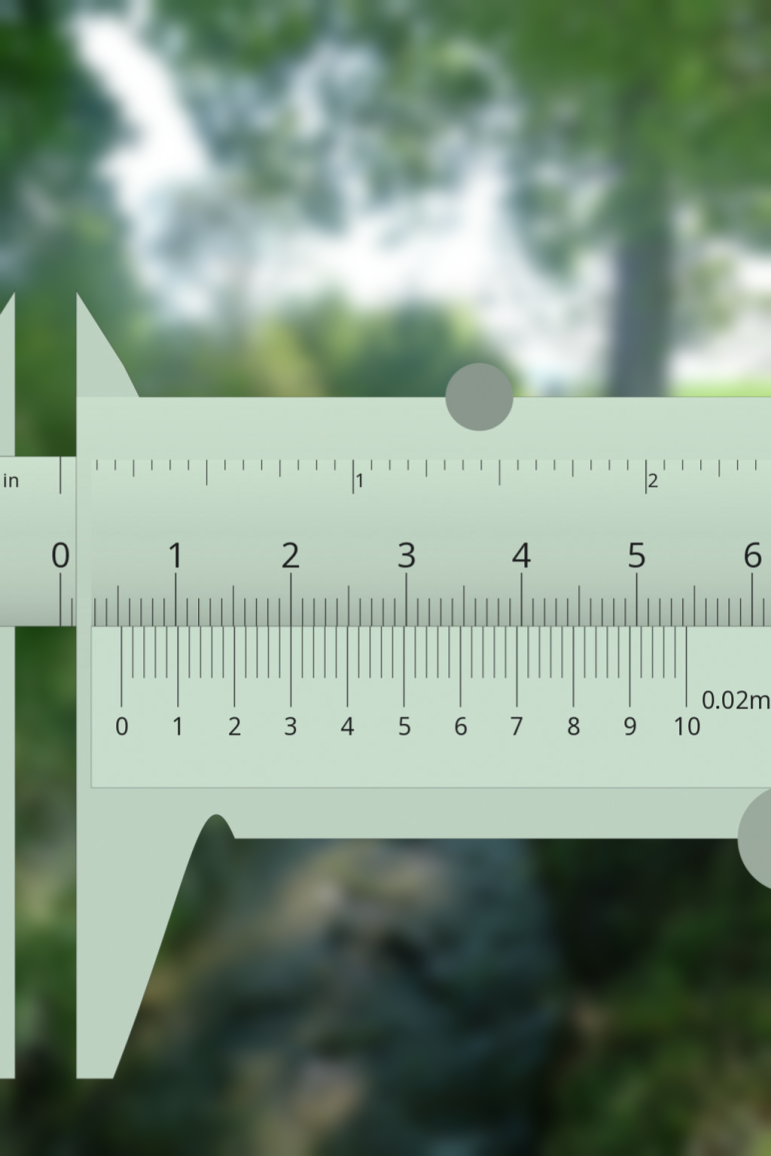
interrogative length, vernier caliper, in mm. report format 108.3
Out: 5.3
